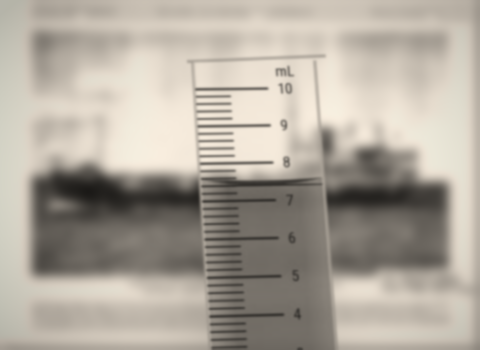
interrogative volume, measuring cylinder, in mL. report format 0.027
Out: 7.4
